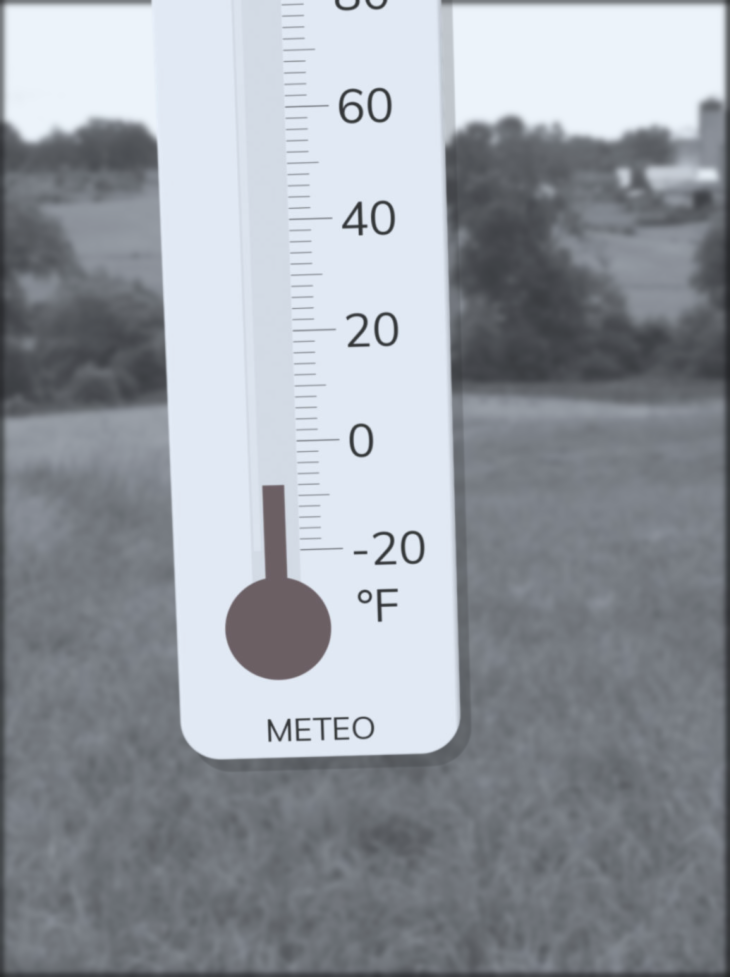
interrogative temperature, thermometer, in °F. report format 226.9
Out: -8
